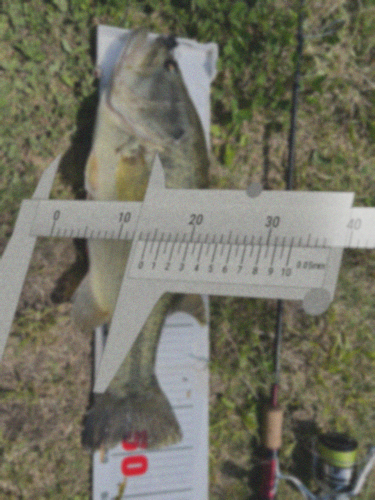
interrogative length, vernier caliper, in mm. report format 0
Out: 14.0
